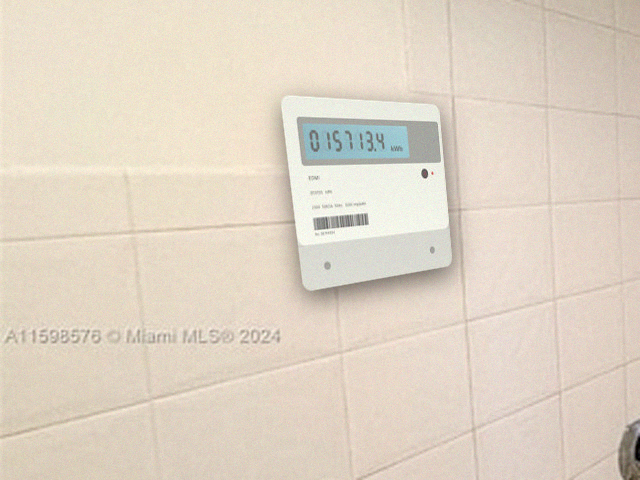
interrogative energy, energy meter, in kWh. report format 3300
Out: 15713.4
